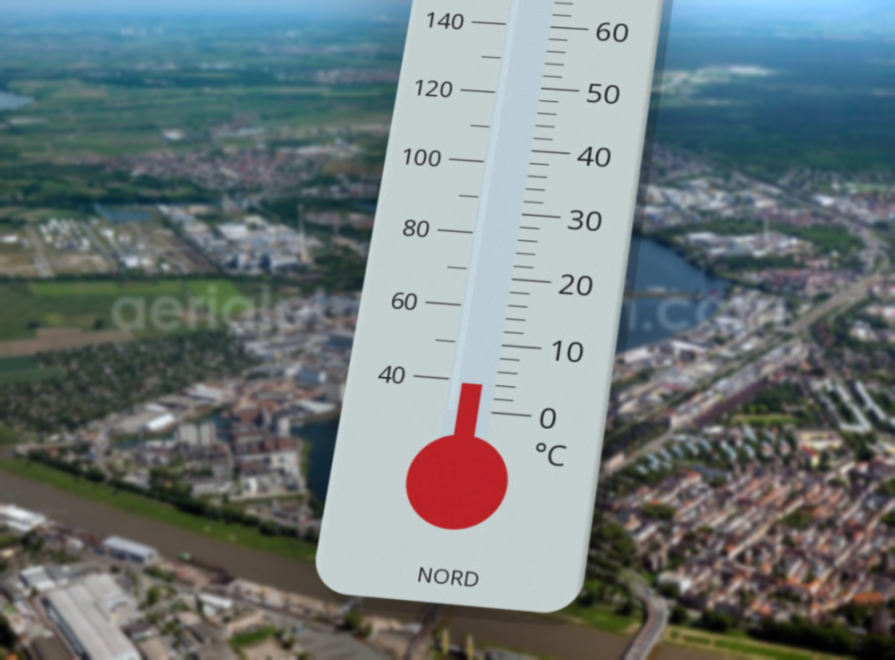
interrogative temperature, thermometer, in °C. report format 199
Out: 4
